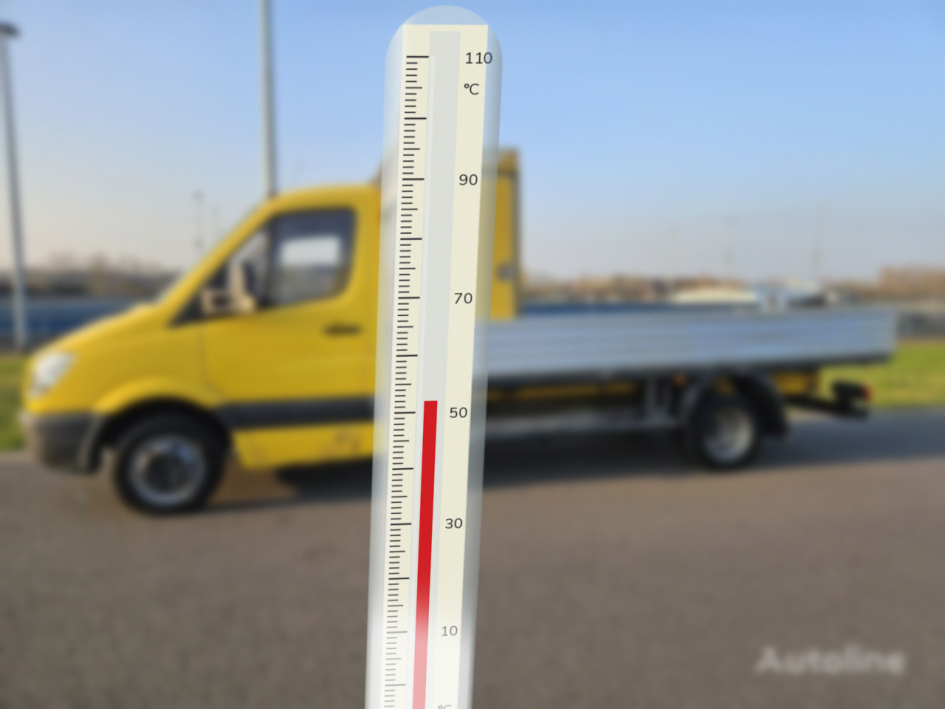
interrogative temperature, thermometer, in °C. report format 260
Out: 52
